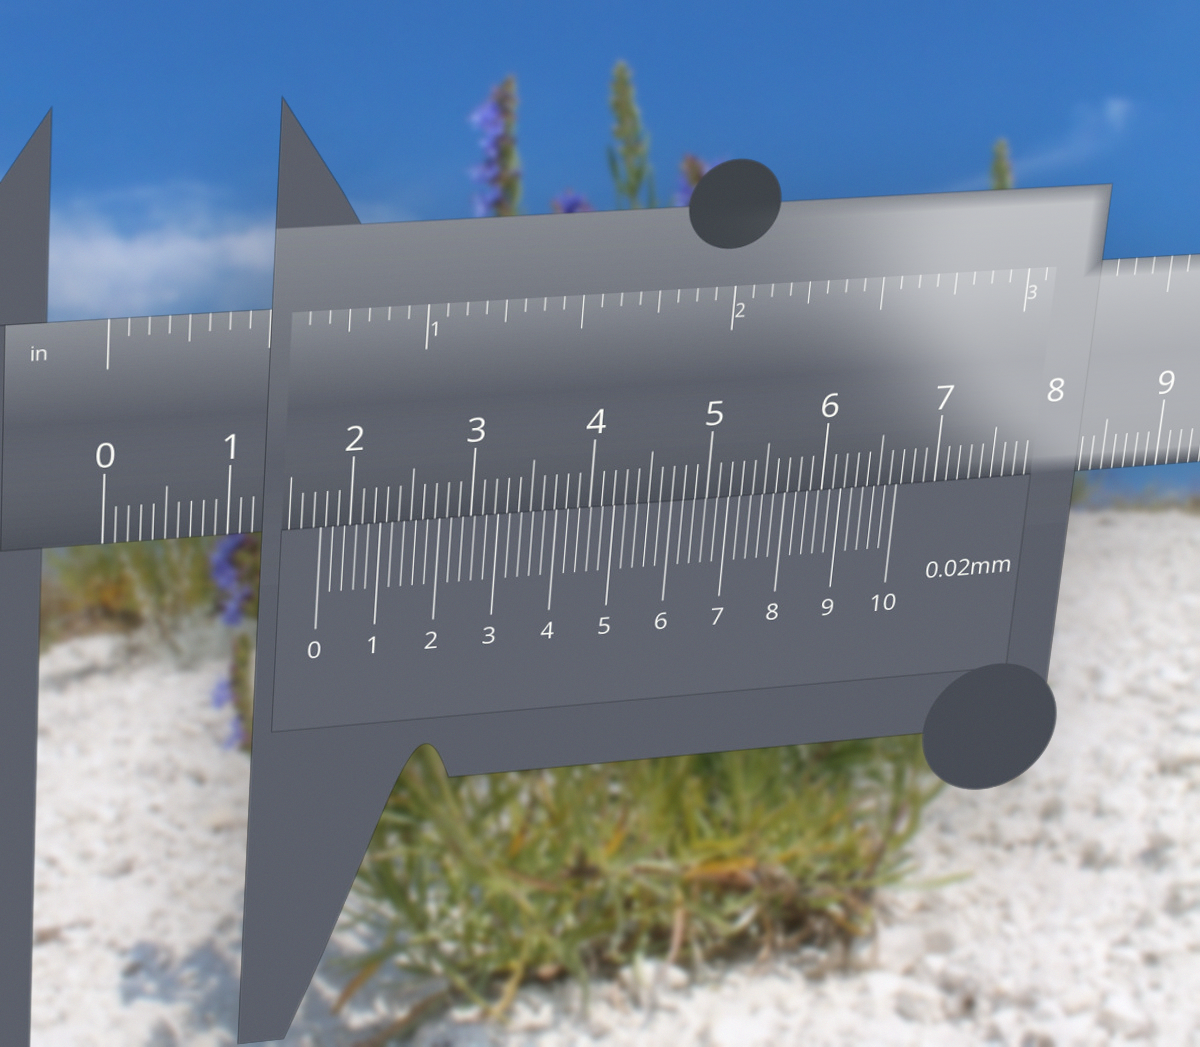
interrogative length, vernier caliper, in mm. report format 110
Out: 17.6
